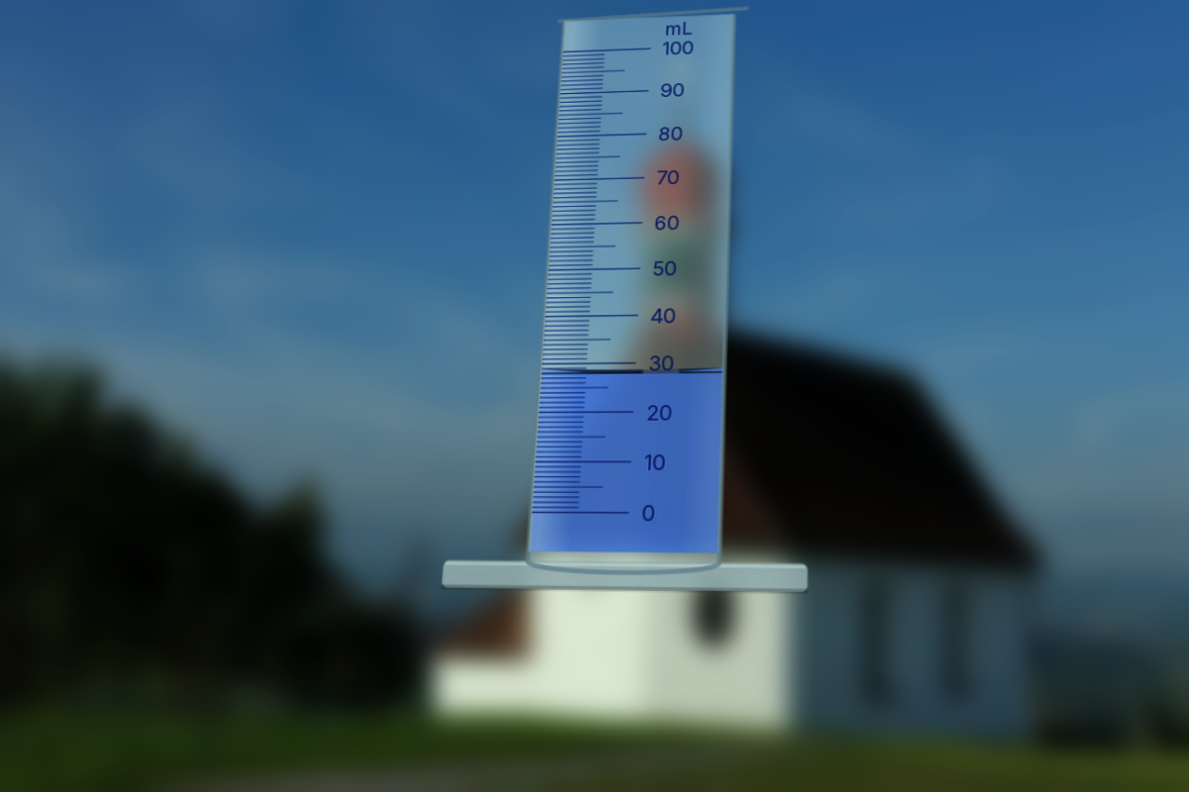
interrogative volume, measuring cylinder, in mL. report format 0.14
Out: 28
